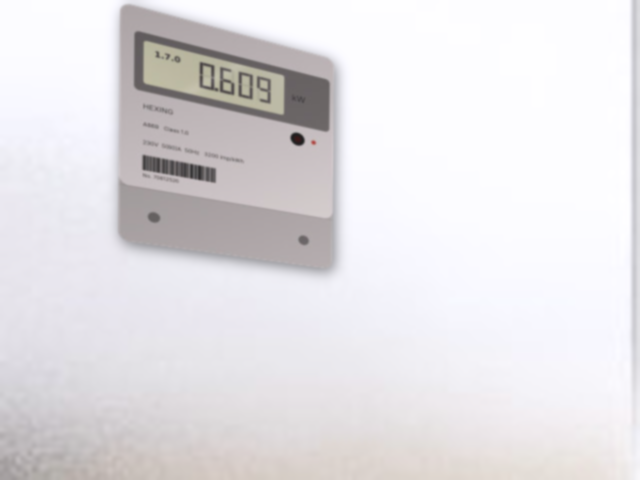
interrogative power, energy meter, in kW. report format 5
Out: 0.609
